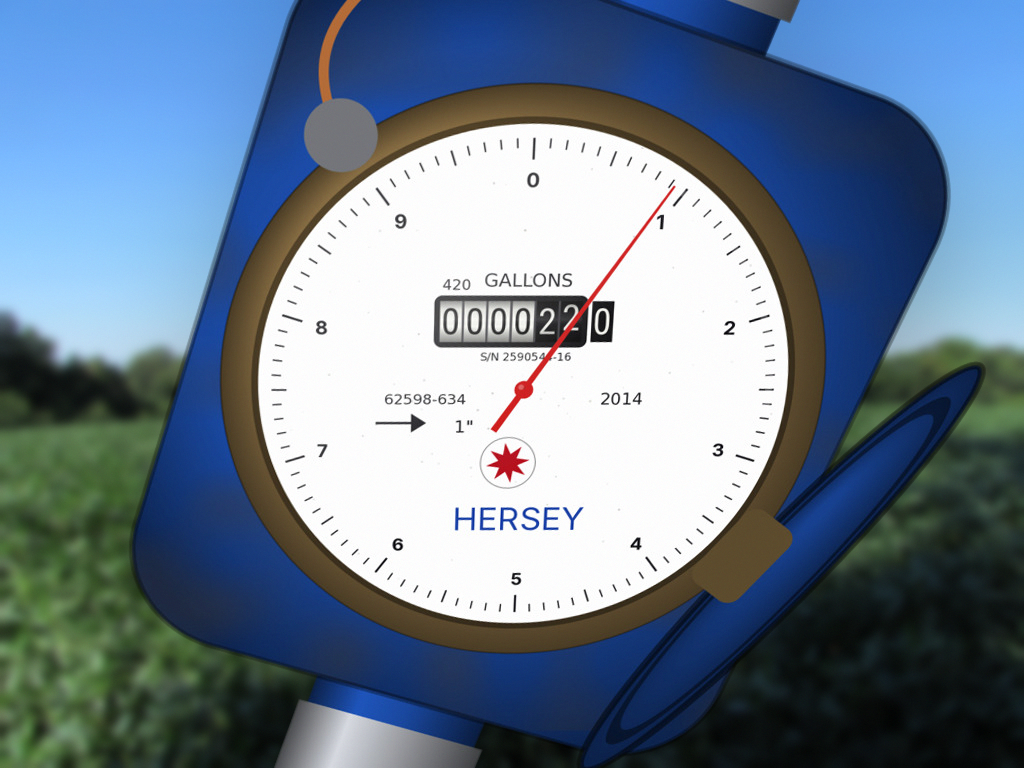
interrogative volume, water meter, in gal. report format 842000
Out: 220.9
